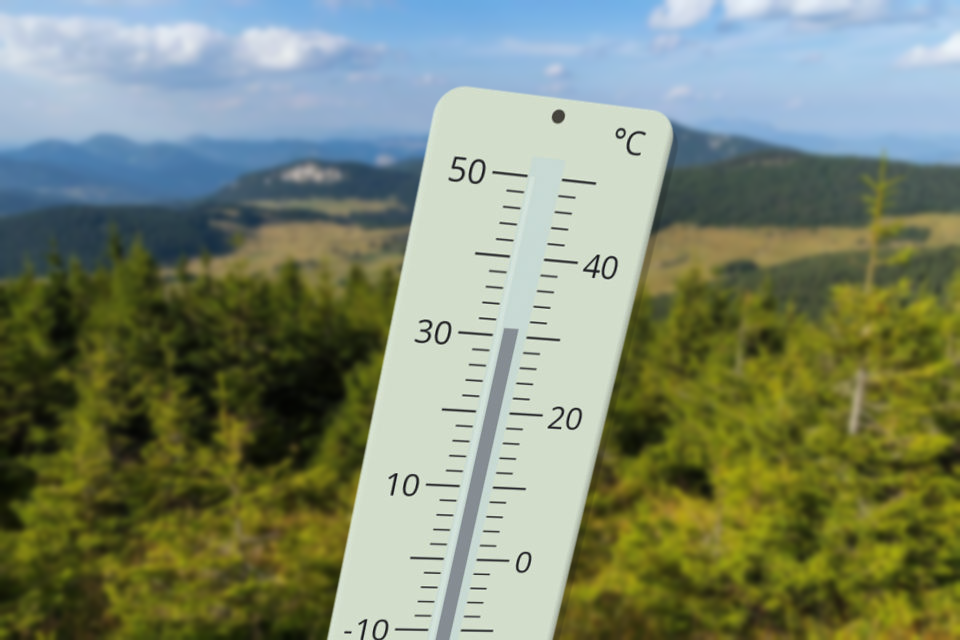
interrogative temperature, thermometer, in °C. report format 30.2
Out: 31
